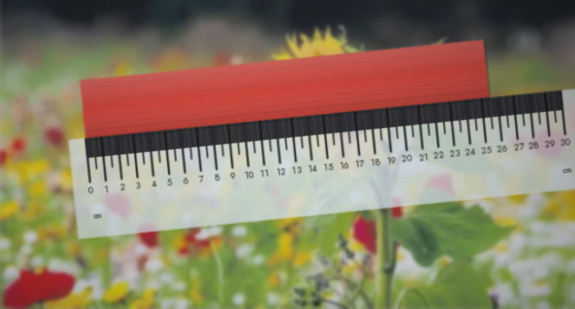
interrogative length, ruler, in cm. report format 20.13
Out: 25.5
